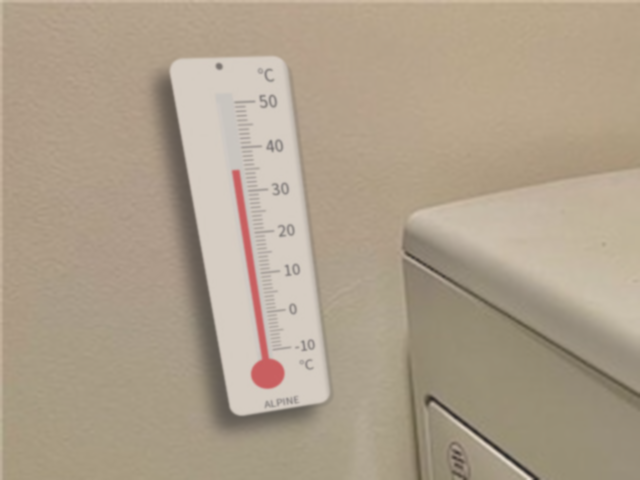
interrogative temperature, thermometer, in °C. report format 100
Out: 35
